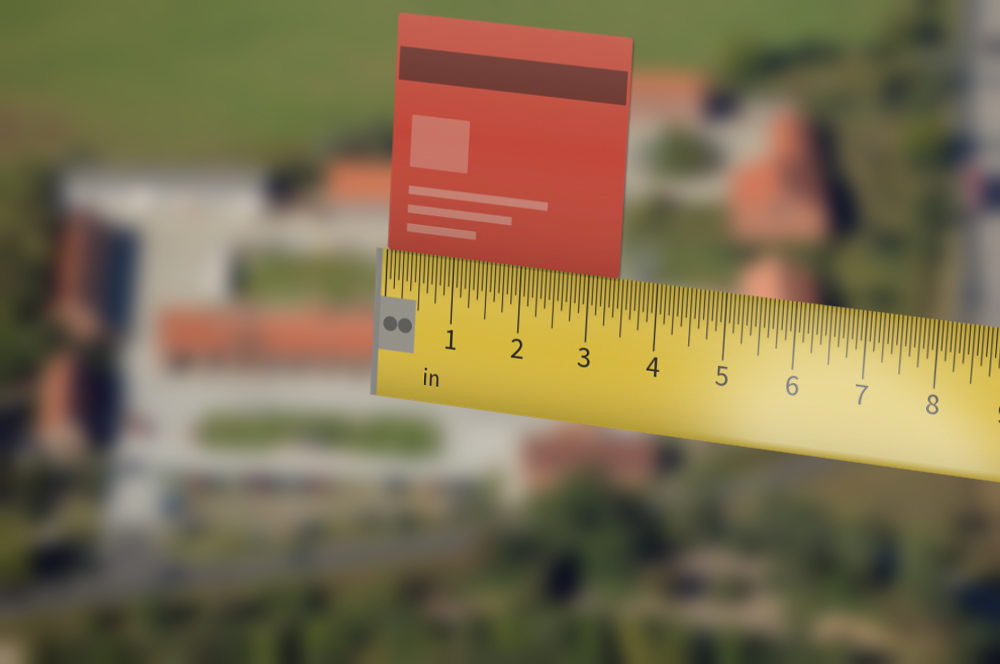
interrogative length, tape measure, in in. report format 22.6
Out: 3.4375
